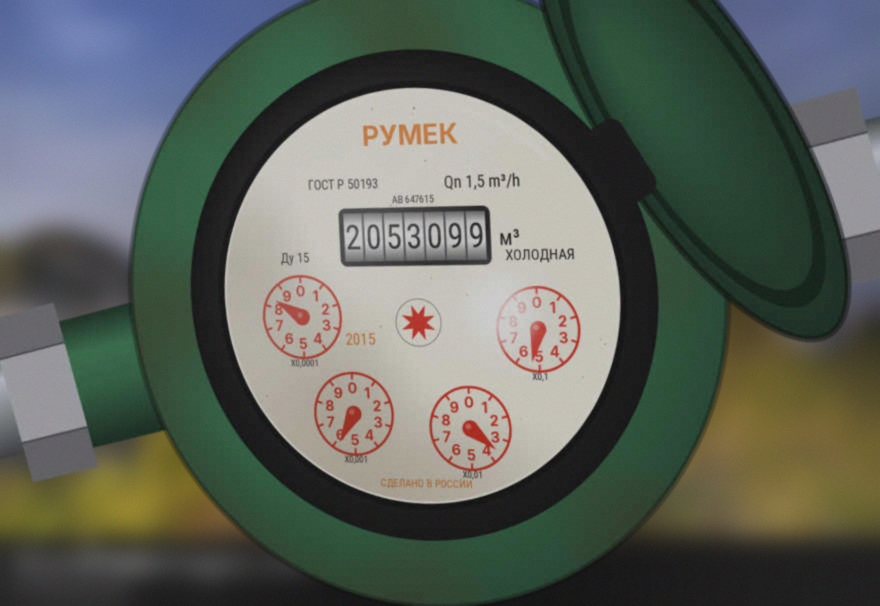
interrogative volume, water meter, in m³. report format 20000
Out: 2053099.5358
